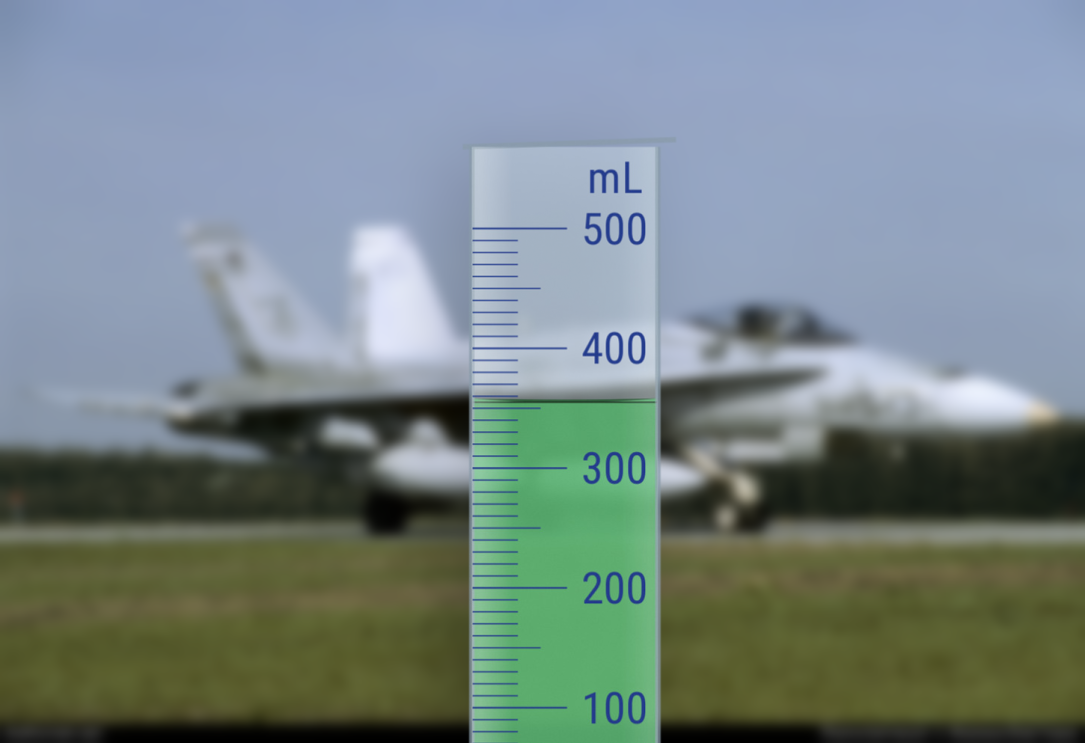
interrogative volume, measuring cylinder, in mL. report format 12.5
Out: 355
